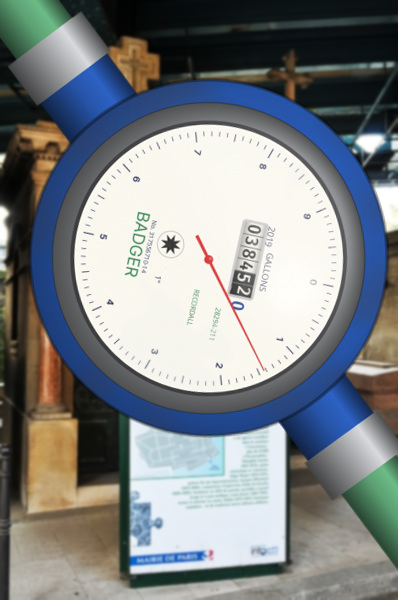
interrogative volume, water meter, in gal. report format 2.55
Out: 384521.4
